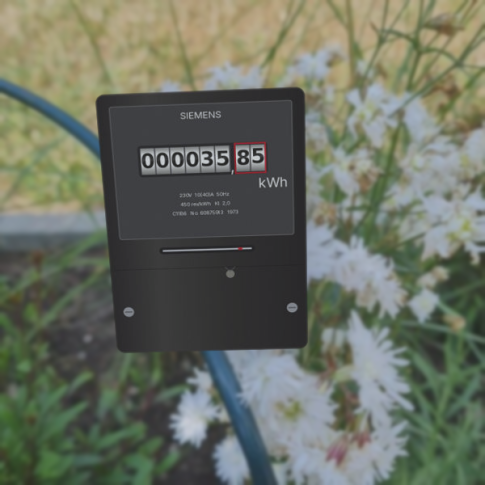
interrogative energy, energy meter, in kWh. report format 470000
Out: 35.85
